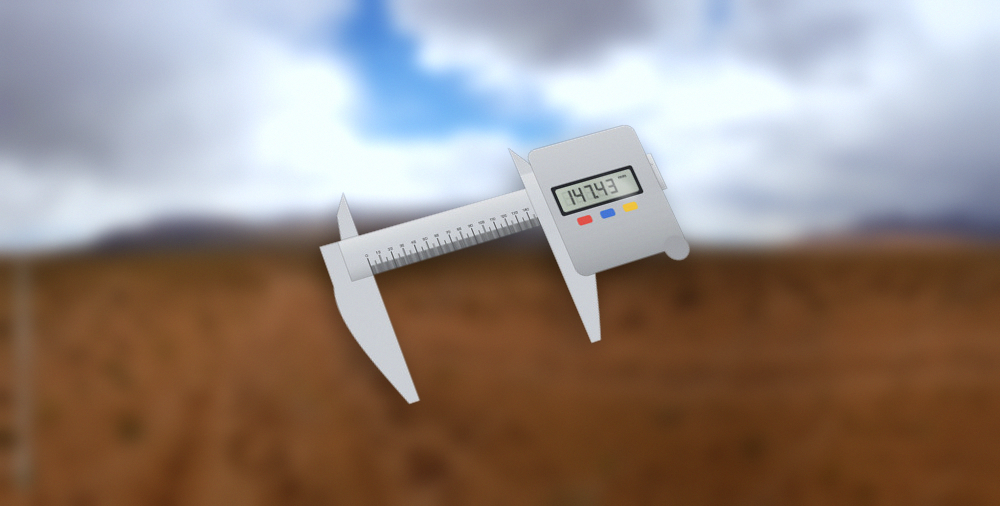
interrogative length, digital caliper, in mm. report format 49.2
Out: 147.43
